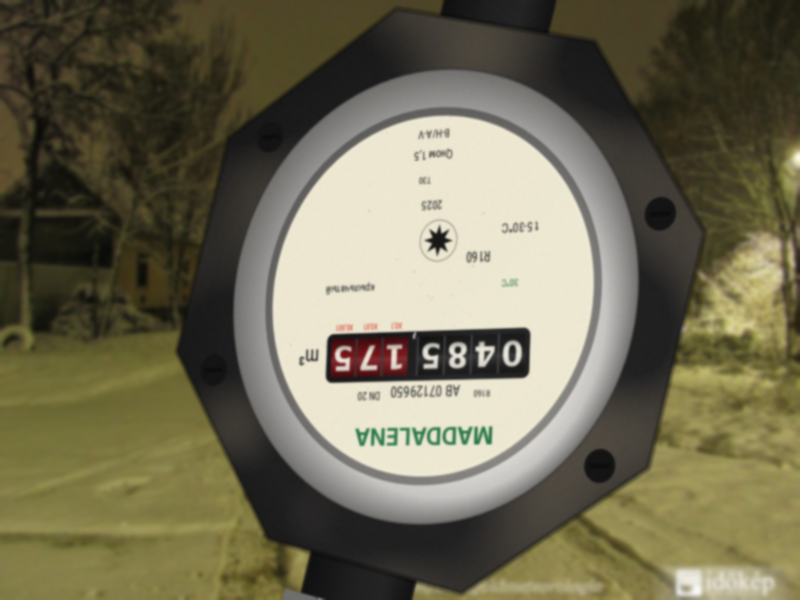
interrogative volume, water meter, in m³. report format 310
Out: 485.175
